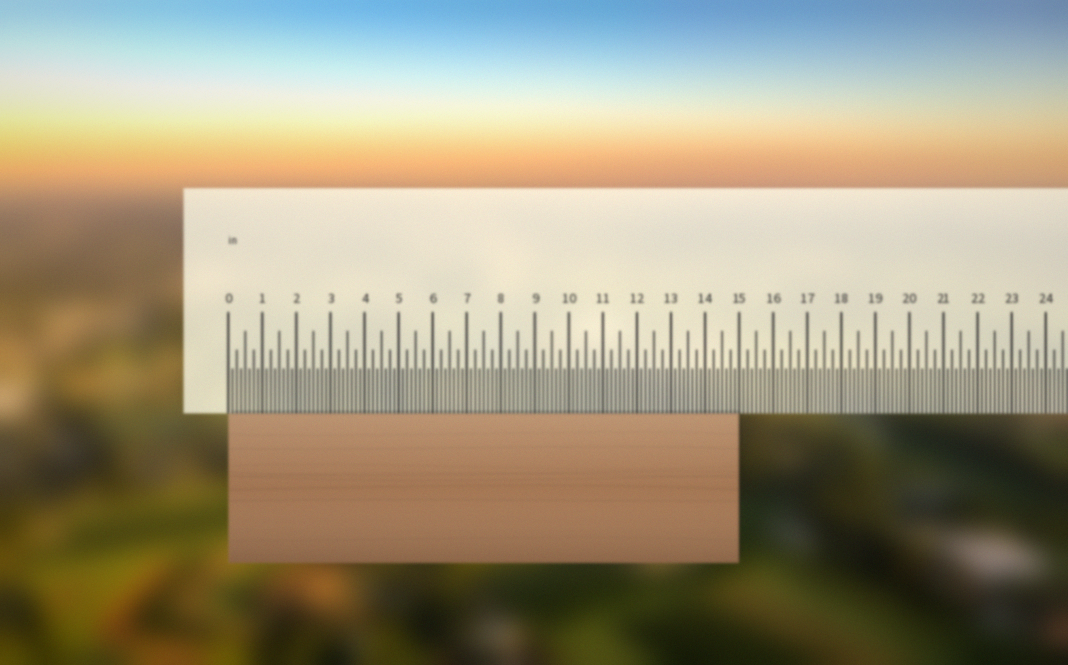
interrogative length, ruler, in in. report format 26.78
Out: 15
